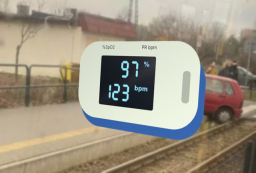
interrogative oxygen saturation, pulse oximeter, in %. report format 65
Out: 97
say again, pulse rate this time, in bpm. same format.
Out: 123
